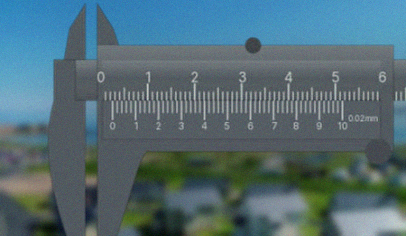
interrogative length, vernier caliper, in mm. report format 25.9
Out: 2.5
